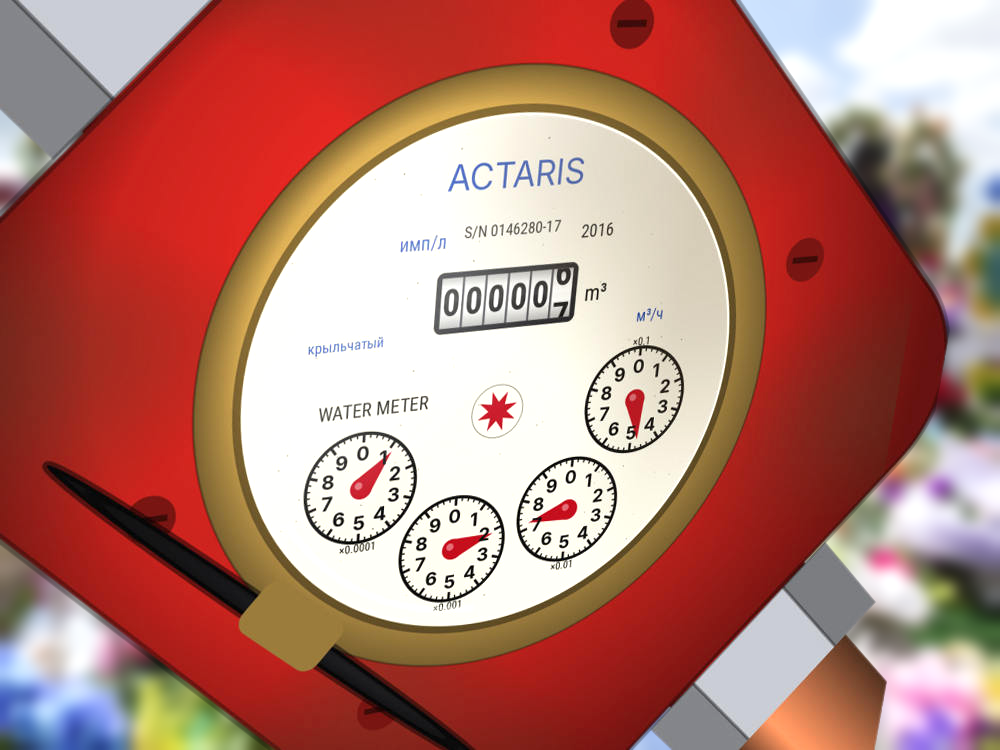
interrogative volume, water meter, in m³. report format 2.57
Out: 6.4721
